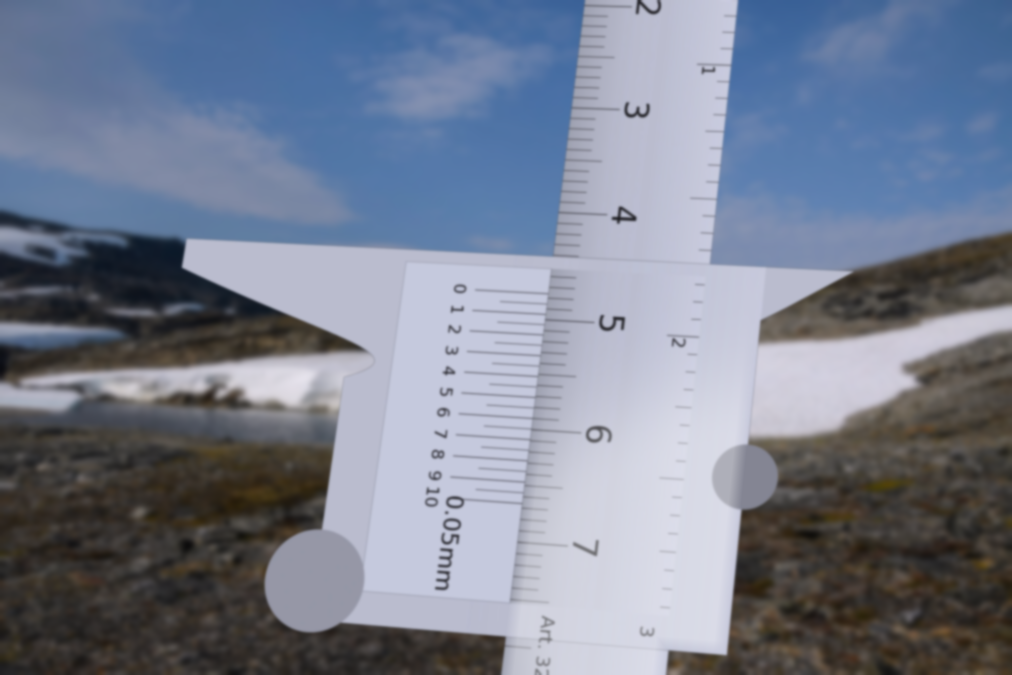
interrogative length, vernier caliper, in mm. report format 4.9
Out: 47.6
